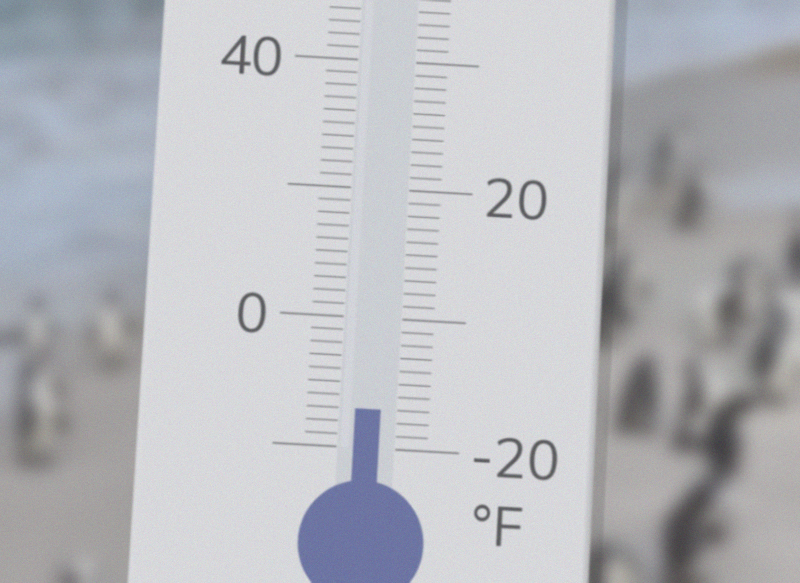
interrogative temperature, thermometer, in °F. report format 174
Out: -14
